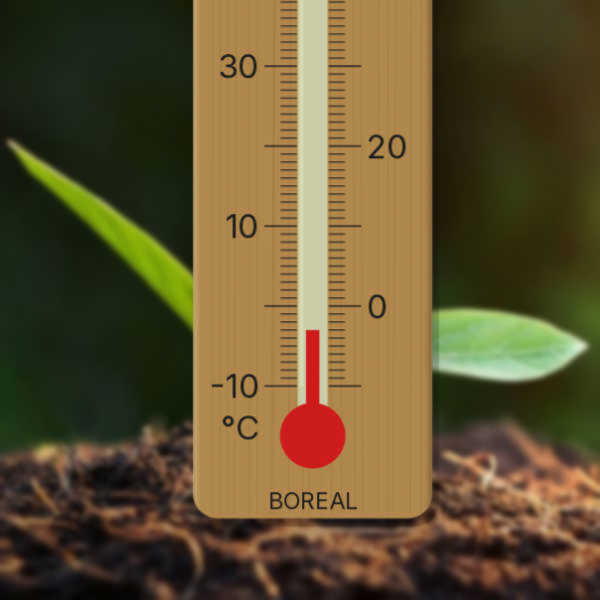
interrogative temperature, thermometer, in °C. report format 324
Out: -3
